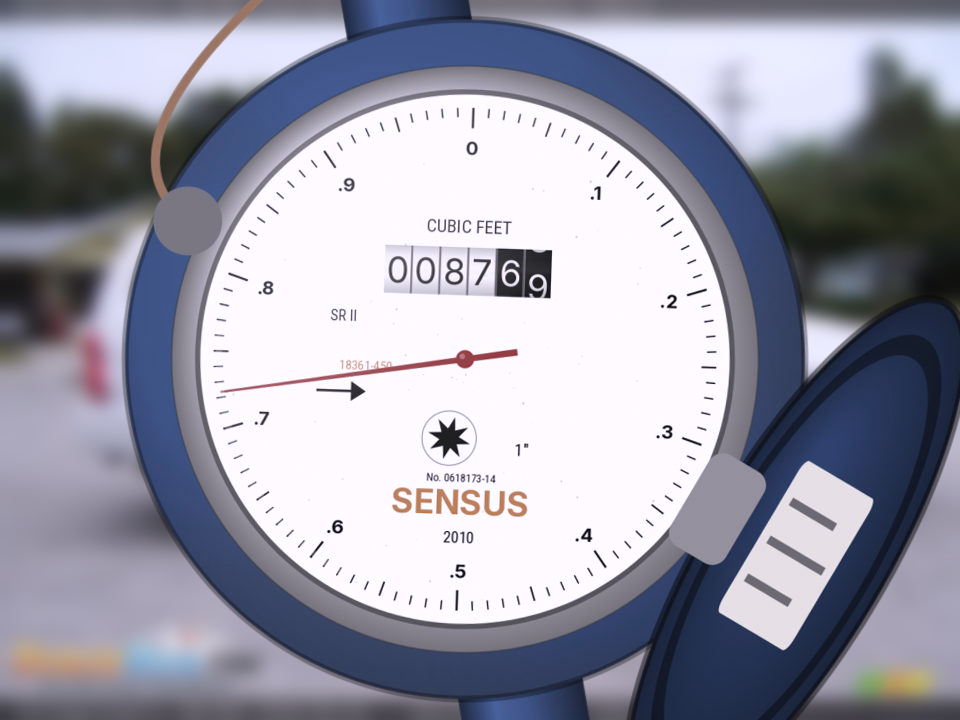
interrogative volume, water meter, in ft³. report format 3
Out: 8768.72
